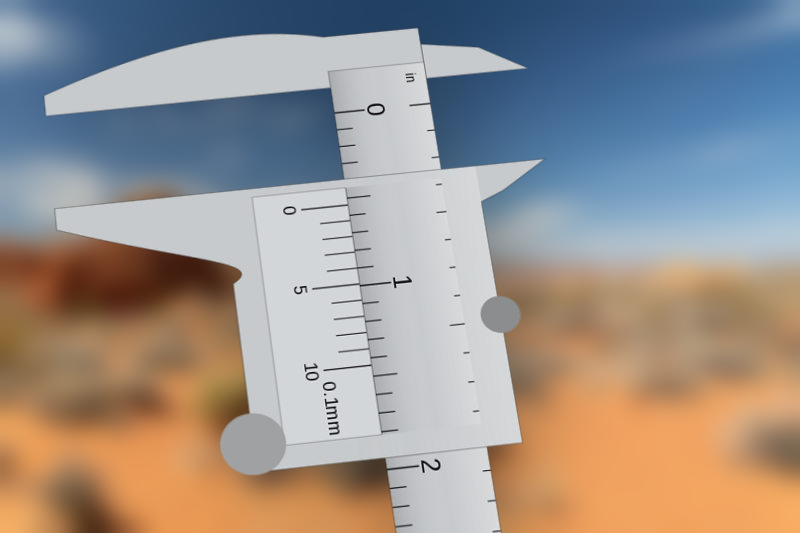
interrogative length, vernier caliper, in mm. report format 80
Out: 5.4
